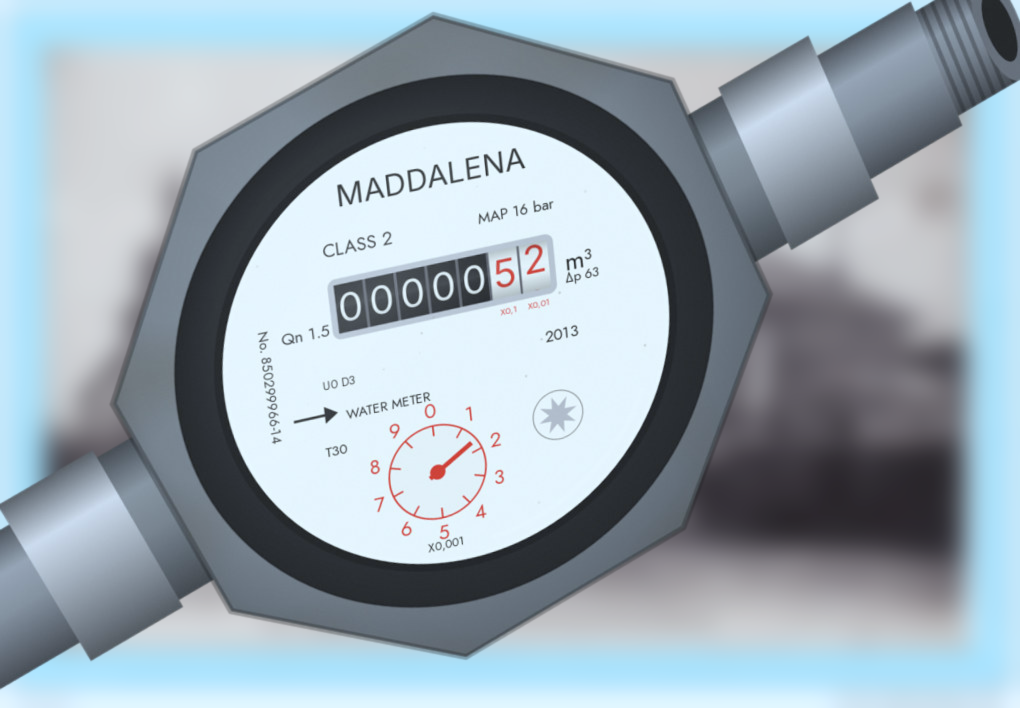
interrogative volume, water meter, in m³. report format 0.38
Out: 0.521
